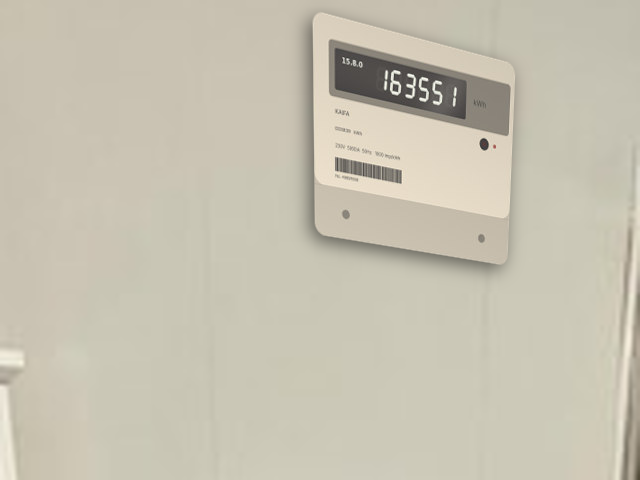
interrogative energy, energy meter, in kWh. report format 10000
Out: 163551
